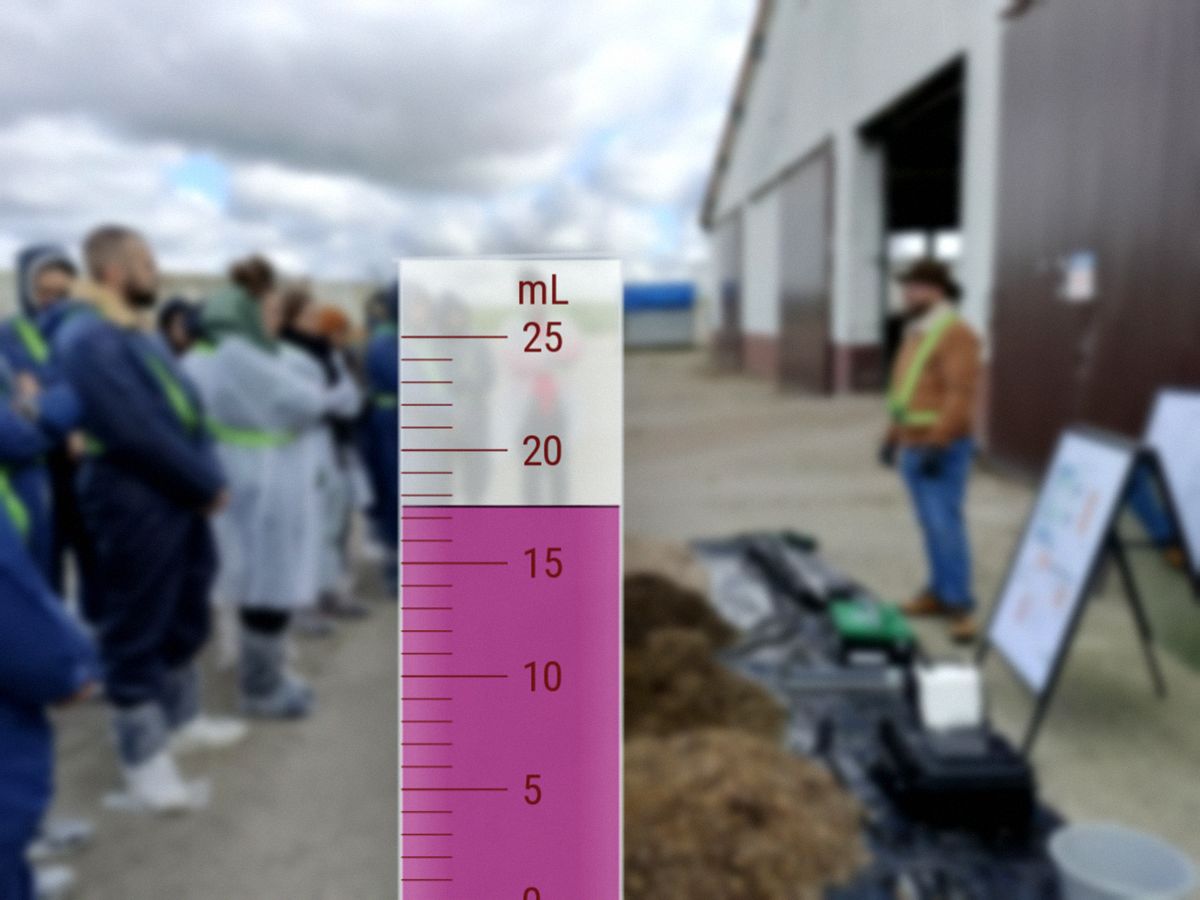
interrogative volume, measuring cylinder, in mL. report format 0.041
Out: 17.5
